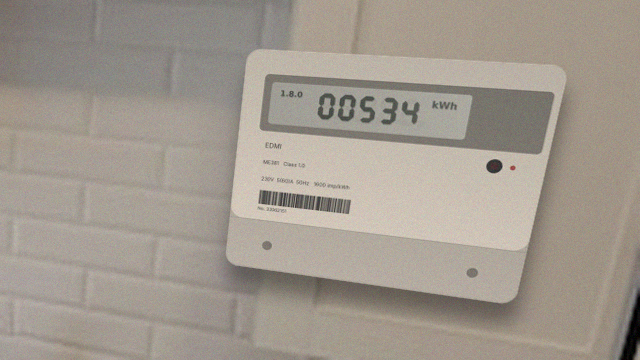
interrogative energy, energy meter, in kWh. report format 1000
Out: 534
